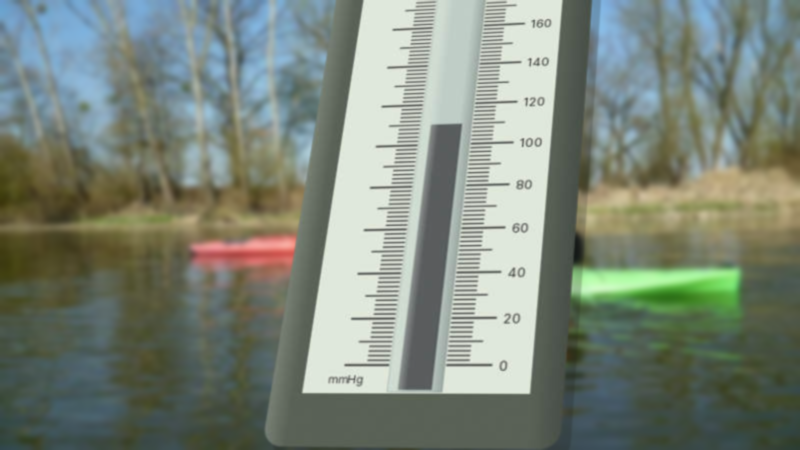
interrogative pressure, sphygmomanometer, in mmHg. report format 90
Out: 110
